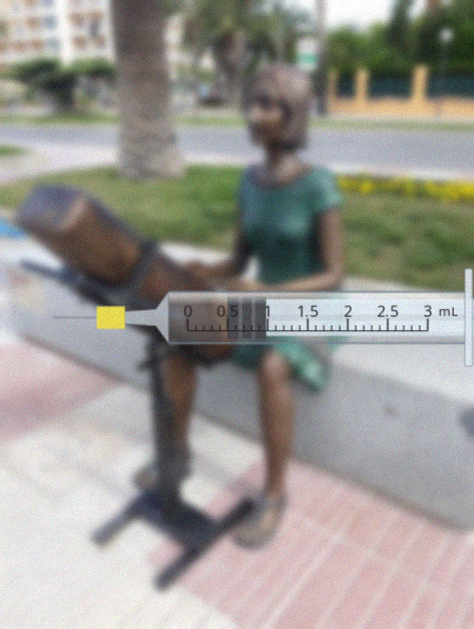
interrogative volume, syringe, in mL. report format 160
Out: 0.5
